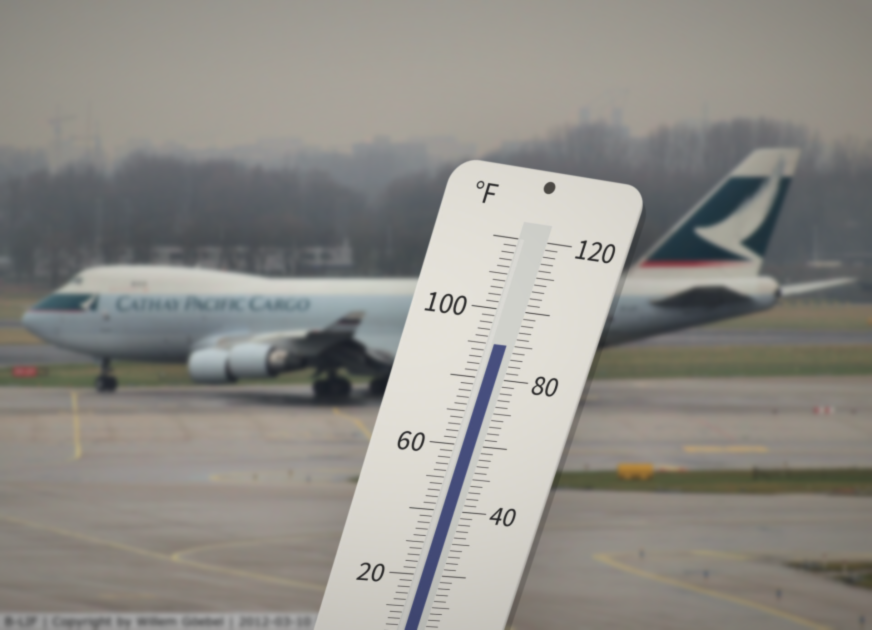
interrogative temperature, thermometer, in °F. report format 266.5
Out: 90
